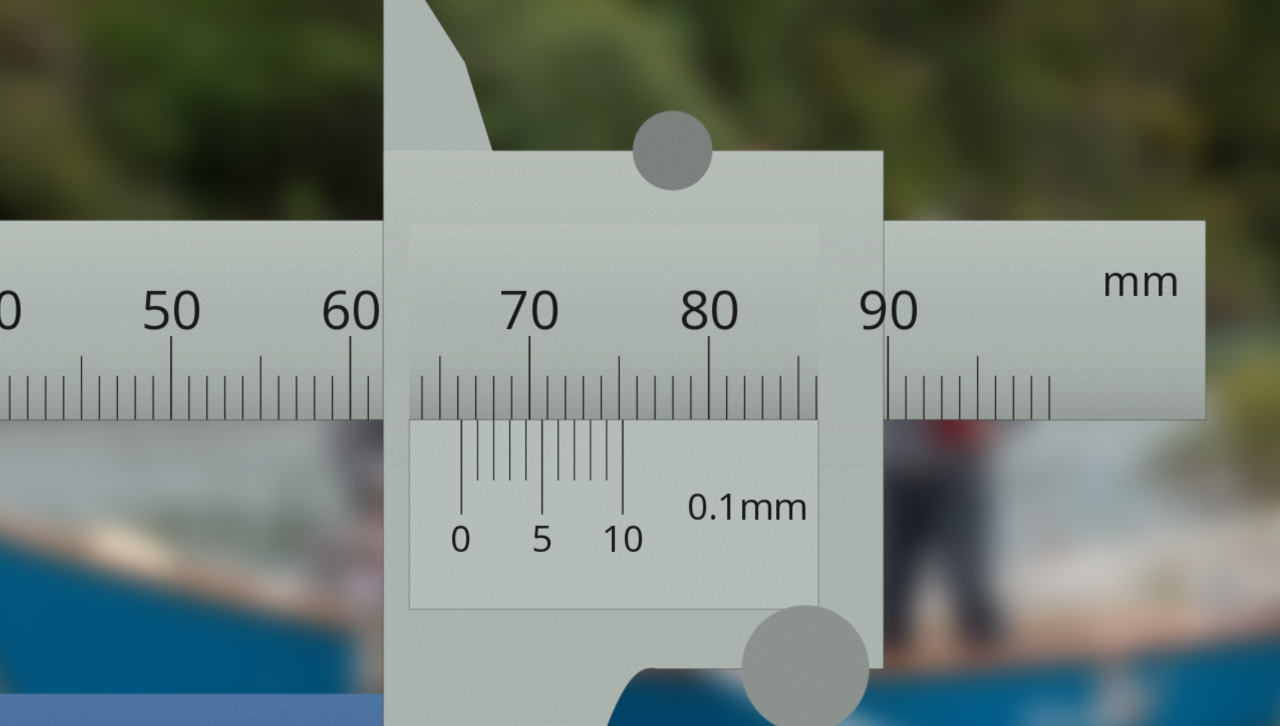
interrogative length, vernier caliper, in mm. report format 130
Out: 66.2
